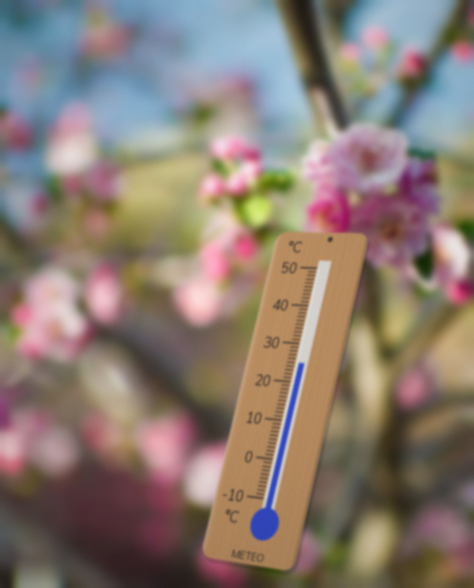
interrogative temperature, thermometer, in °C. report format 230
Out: 25
